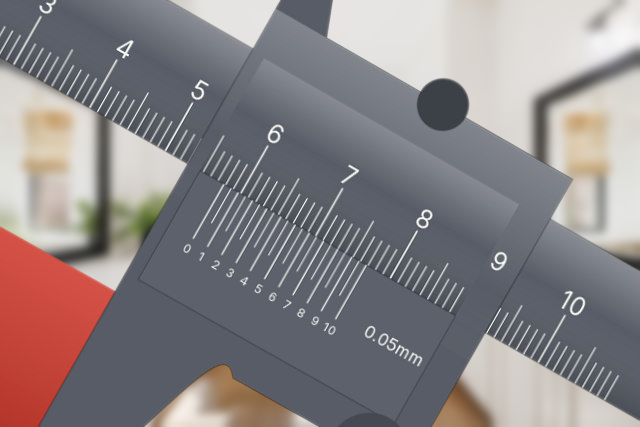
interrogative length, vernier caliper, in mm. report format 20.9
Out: 57.8
